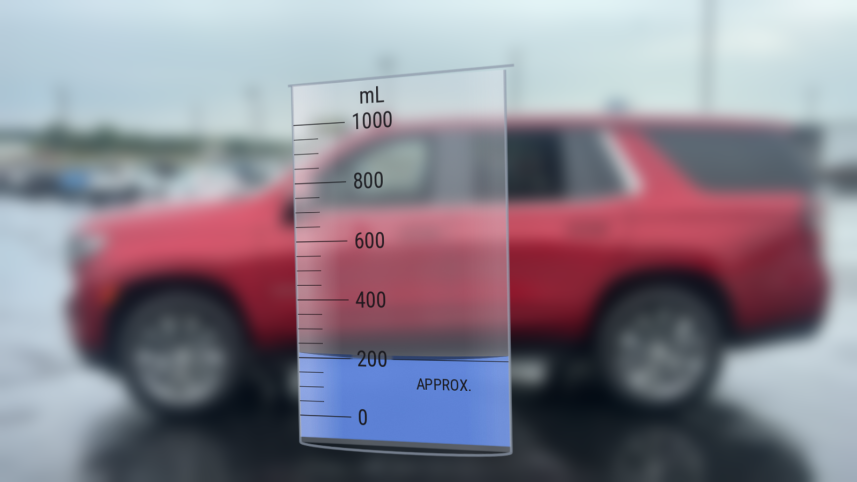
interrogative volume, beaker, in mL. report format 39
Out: 200
